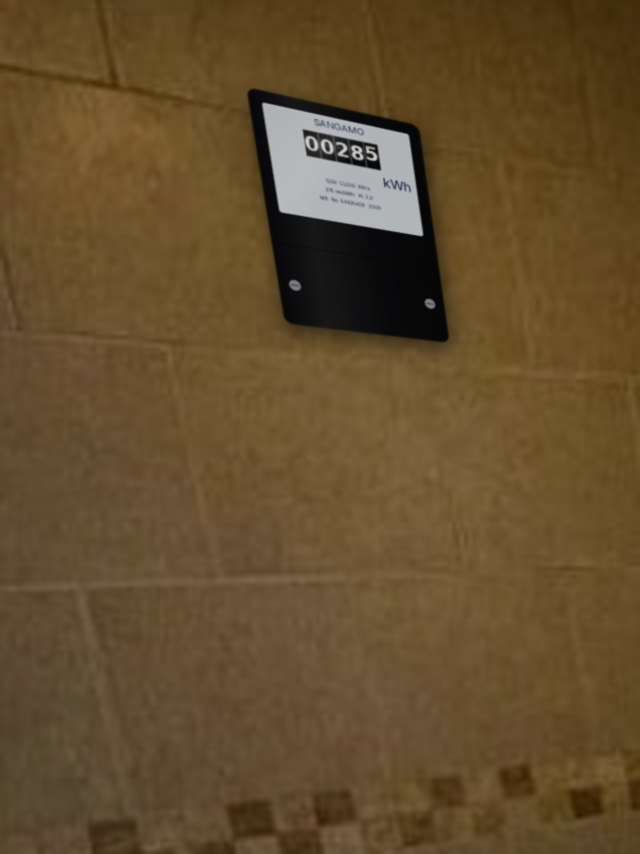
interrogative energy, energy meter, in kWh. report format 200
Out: 285
